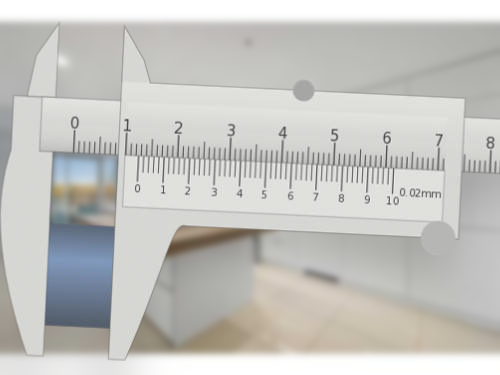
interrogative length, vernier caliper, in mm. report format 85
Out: 12.5
